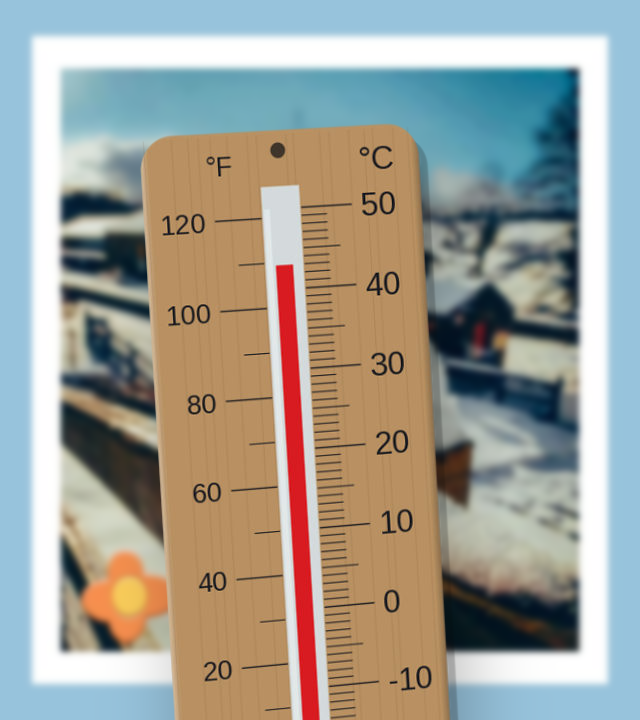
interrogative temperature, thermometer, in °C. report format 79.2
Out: 43
